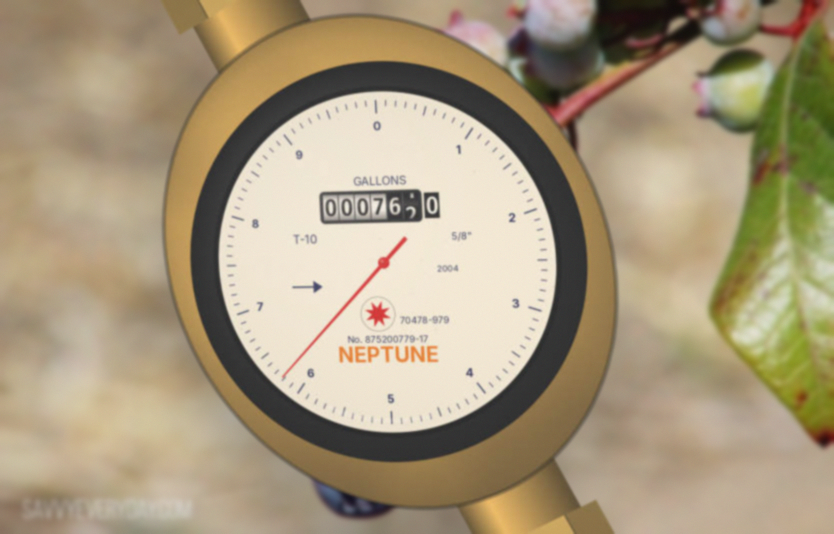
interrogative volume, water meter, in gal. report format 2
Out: 7616.2
